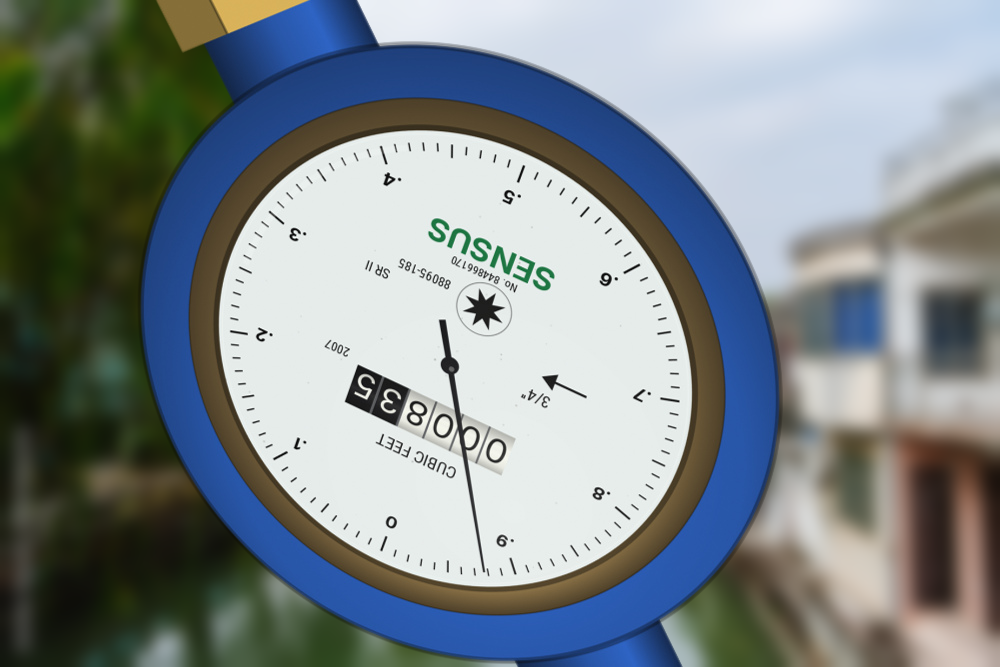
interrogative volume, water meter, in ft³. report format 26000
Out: 834.92
